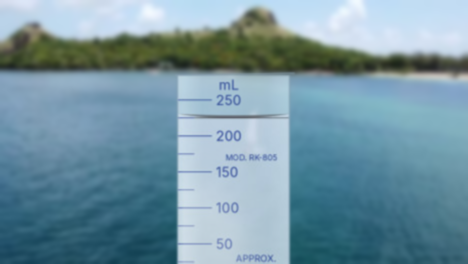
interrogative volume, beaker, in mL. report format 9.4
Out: 225
